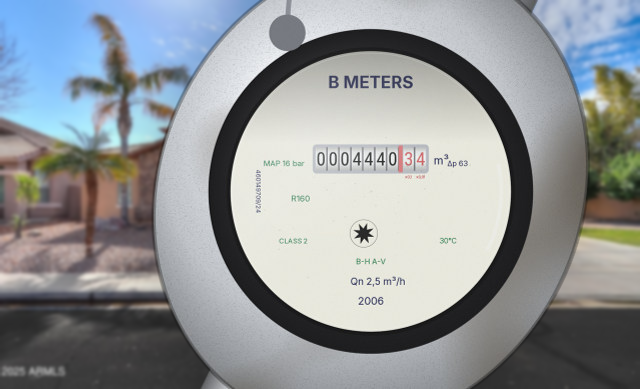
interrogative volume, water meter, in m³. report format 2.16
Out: 4440.34
